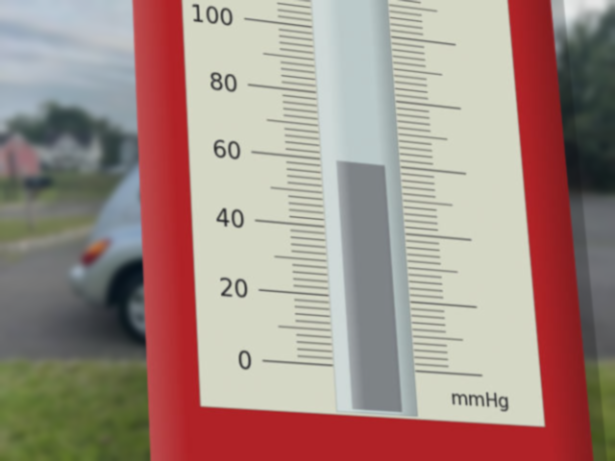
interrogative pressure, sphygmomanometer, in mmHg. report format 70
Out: 60
